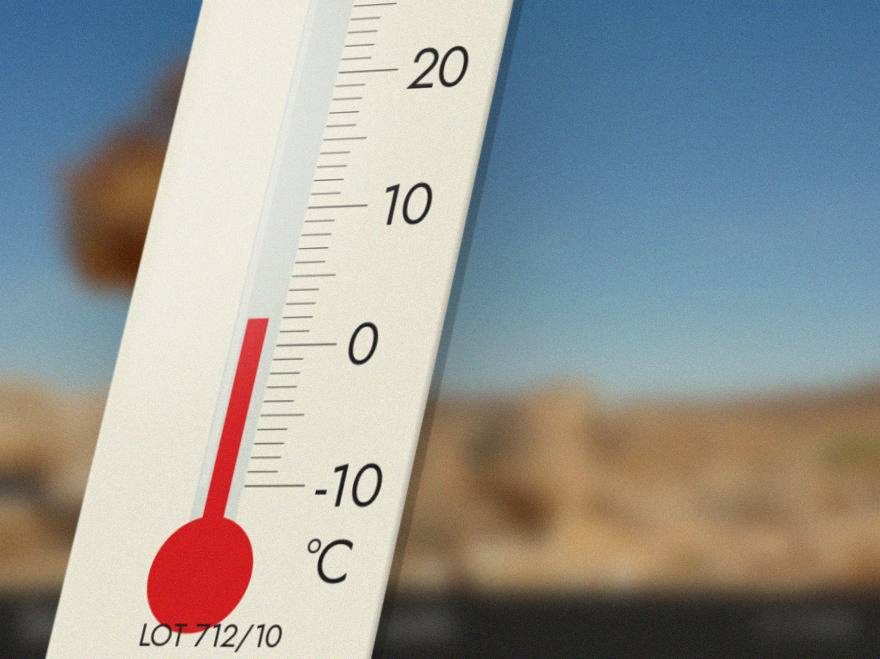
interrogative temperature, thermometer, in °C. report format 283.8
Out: 2
